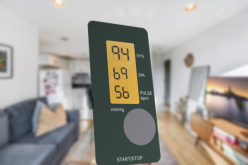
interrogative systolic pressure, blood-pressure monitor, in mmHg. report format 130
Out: 94
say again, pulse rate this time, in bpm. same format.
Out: 56
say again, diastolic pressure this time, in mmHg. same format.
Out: 69
